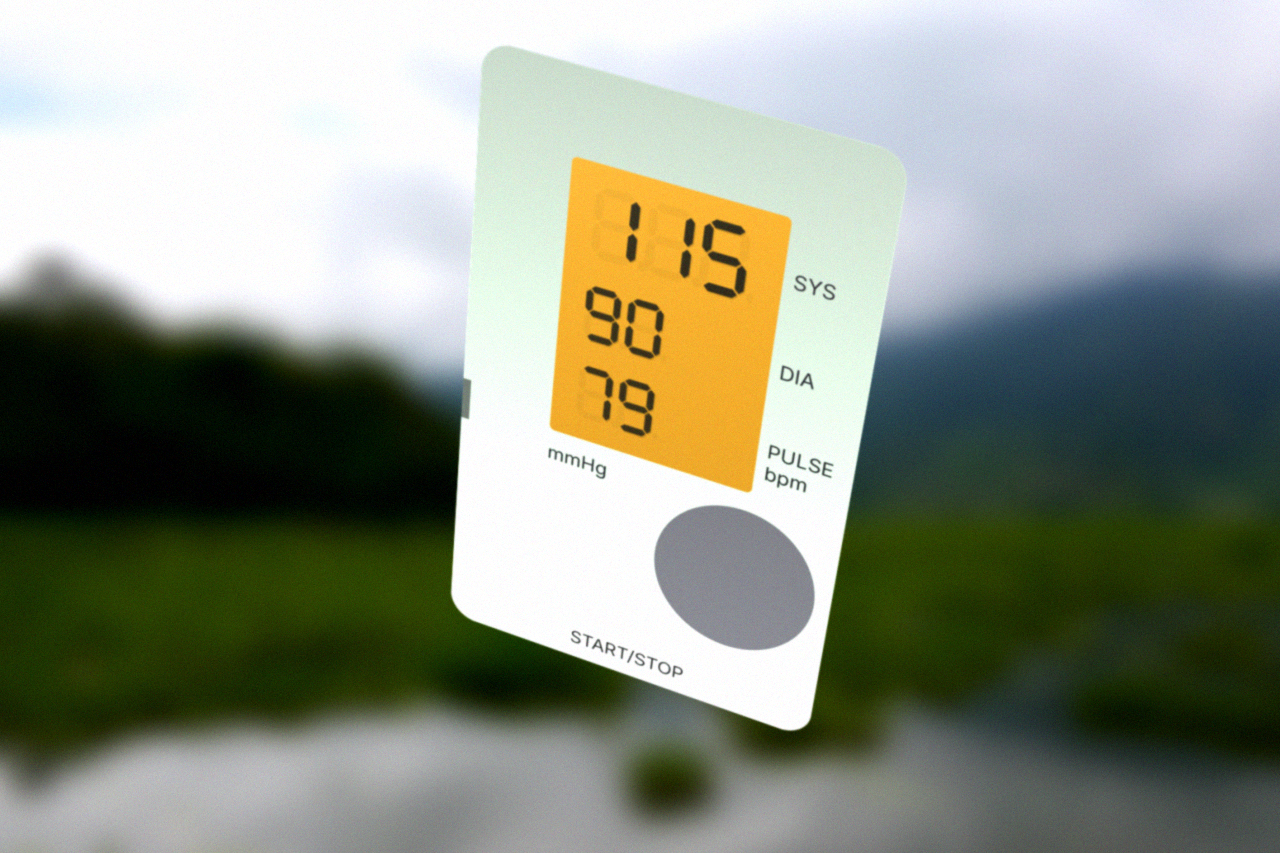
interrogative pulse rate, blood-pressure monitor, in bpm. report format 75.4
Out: 79
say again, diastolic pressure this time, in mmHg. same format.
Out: 90
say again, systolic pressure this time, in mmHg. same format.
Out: 115
